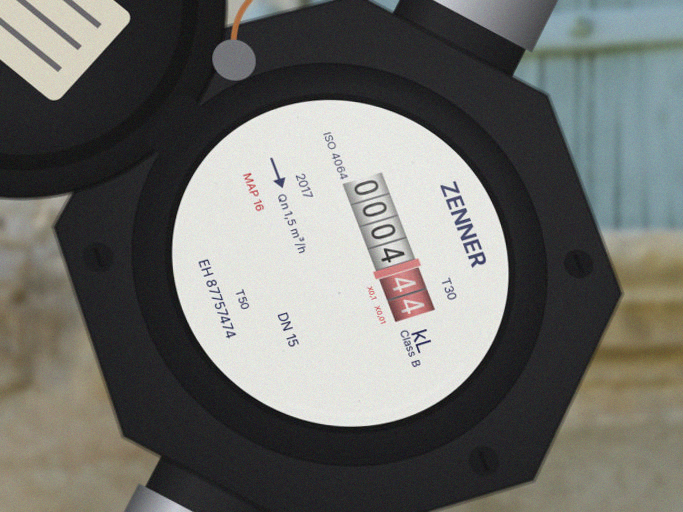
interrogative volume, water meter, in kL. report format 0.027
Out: 4.44
